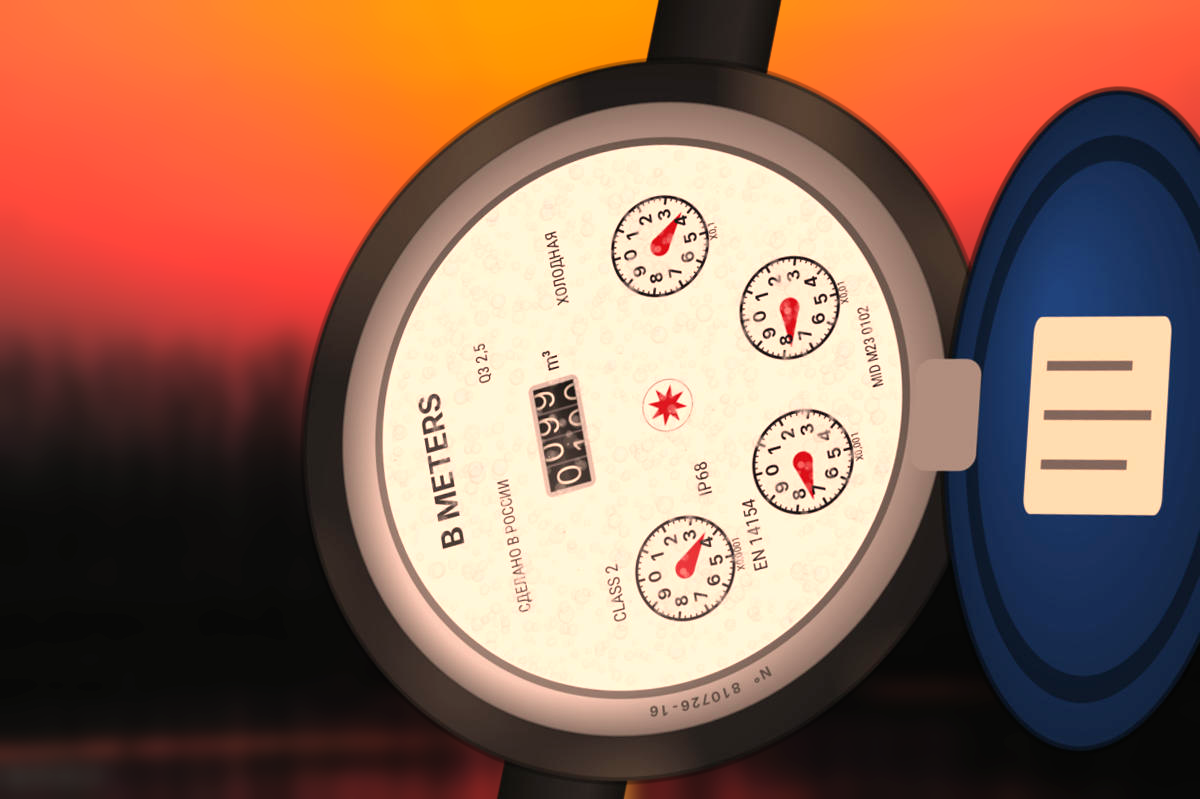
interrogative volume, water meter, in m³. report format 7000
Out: 99.3773
